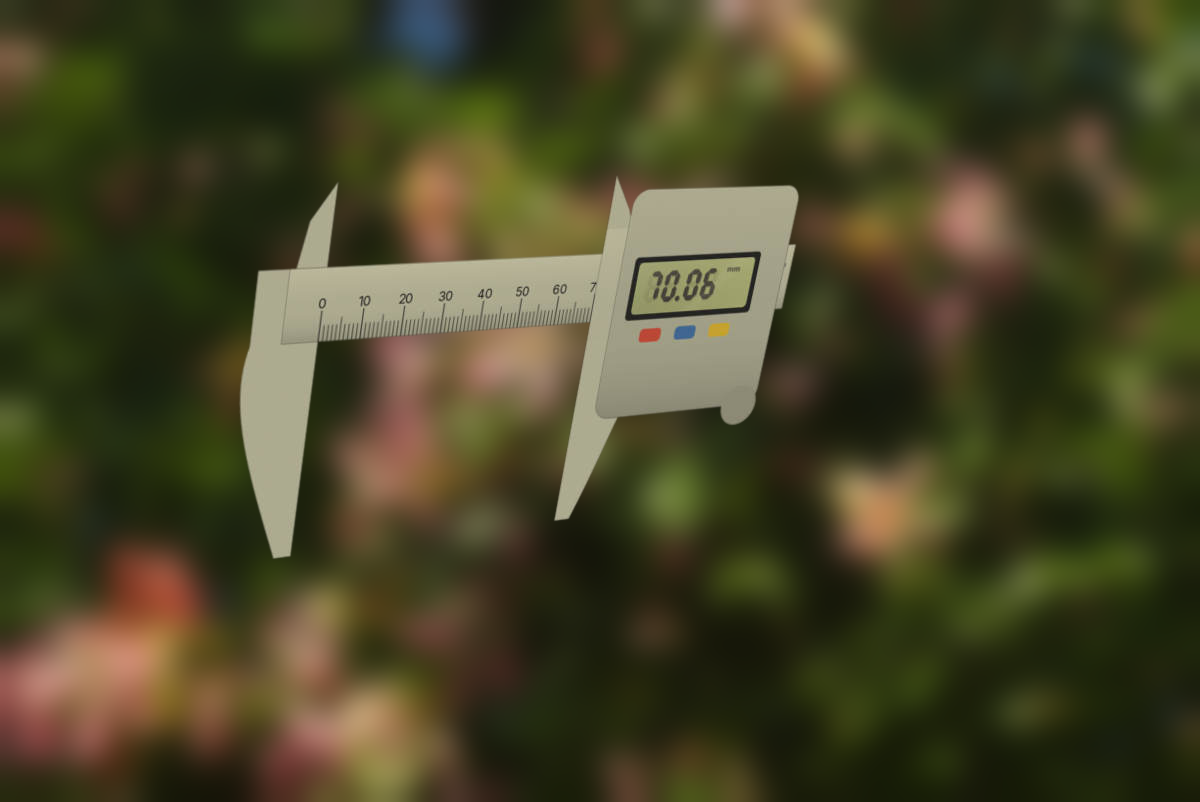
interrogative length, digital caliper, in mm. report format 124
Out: 70.06
